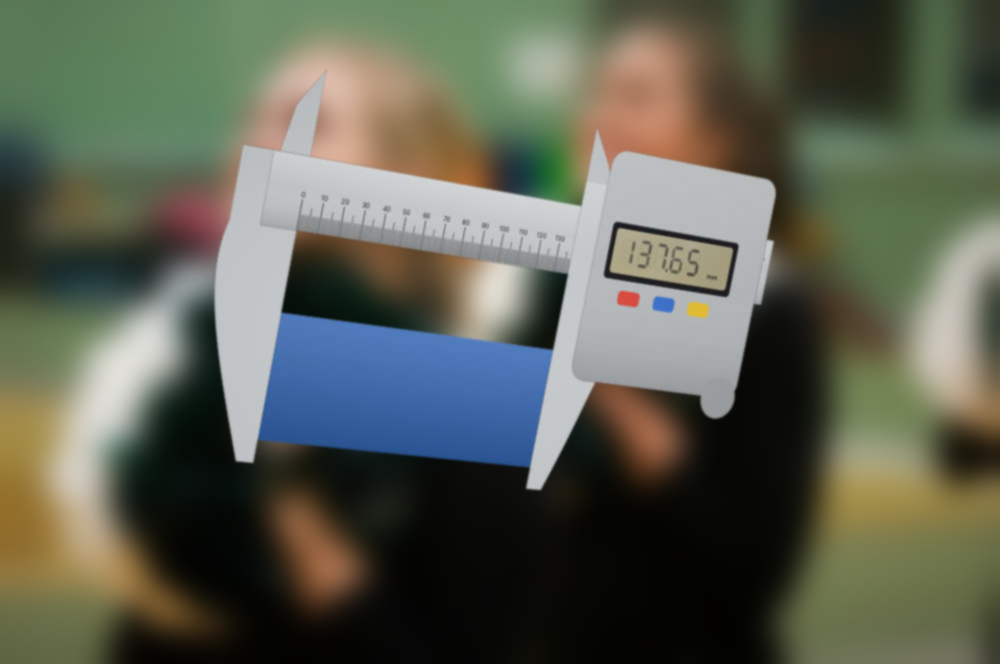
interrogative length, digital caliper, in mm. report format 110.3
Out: 137.65
